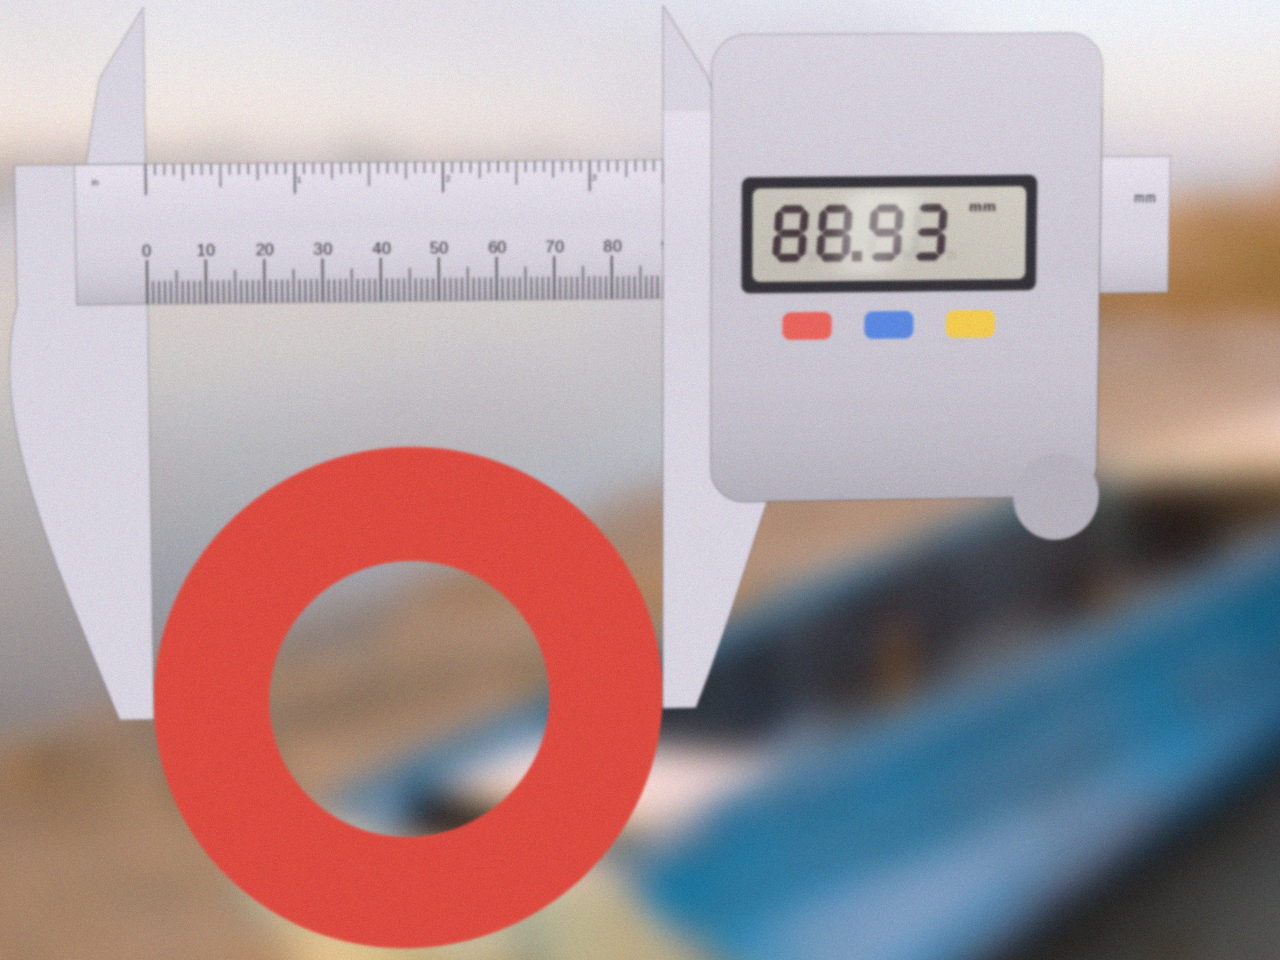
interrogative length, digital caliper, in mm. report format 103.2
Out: 88.93
